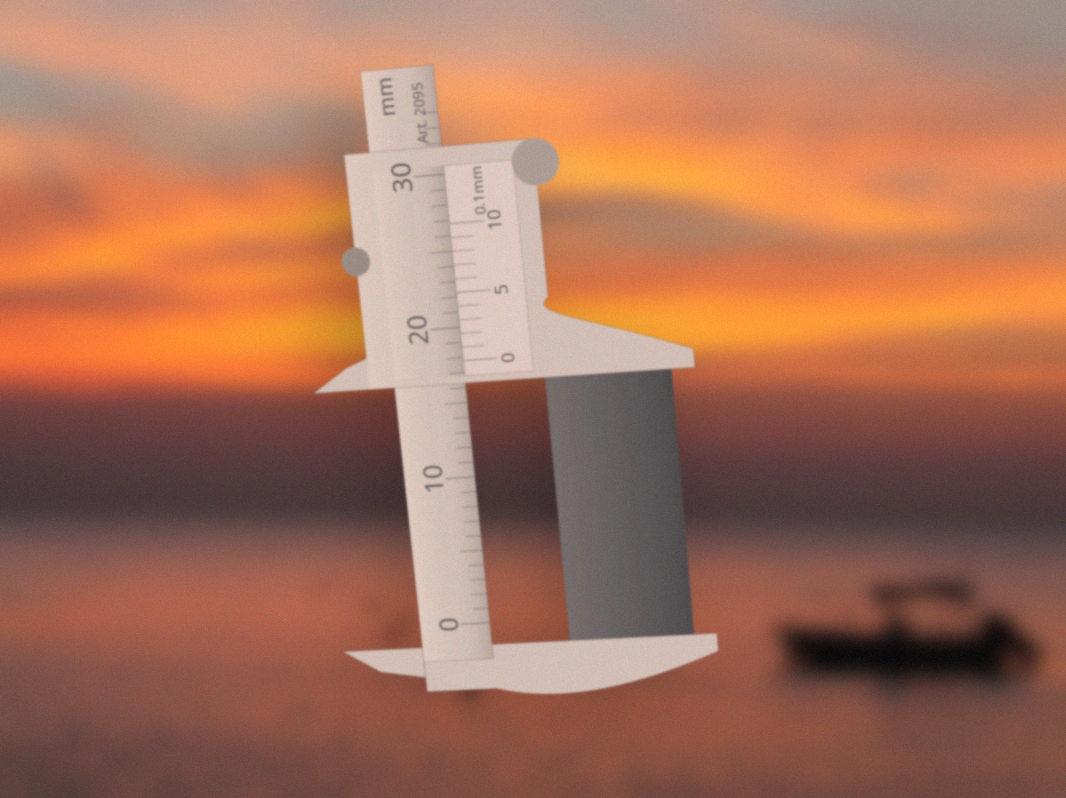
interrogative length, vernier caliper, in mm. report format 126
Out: 17.8
